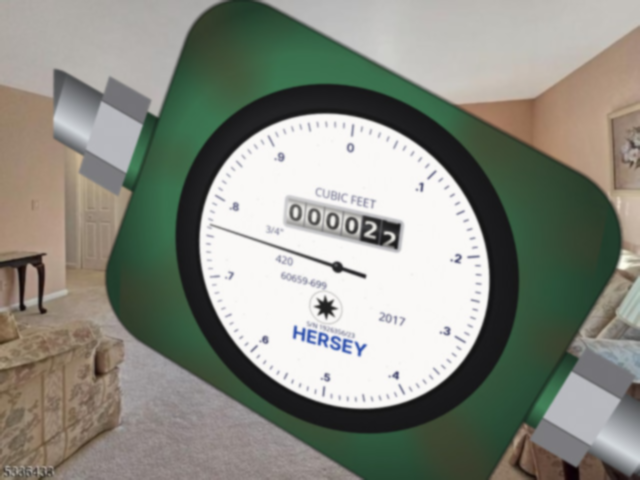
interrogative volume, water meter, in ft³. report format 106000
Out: 21.76
